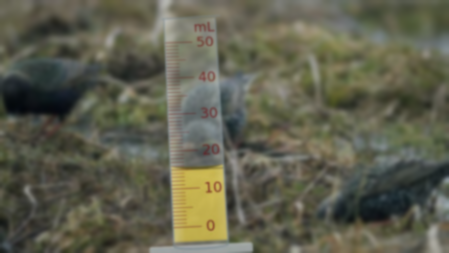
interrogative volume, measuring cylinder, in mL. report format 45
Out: 15
